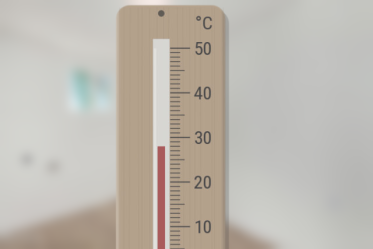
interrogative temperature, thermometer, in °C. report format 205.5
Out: 28
